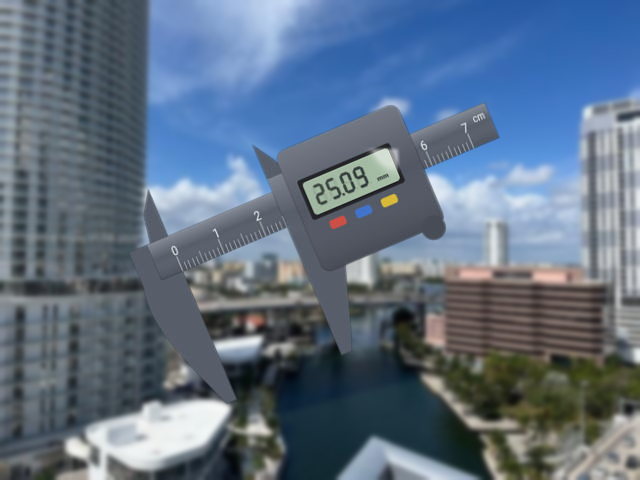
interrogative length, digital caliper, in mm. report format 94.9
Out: 25.09
